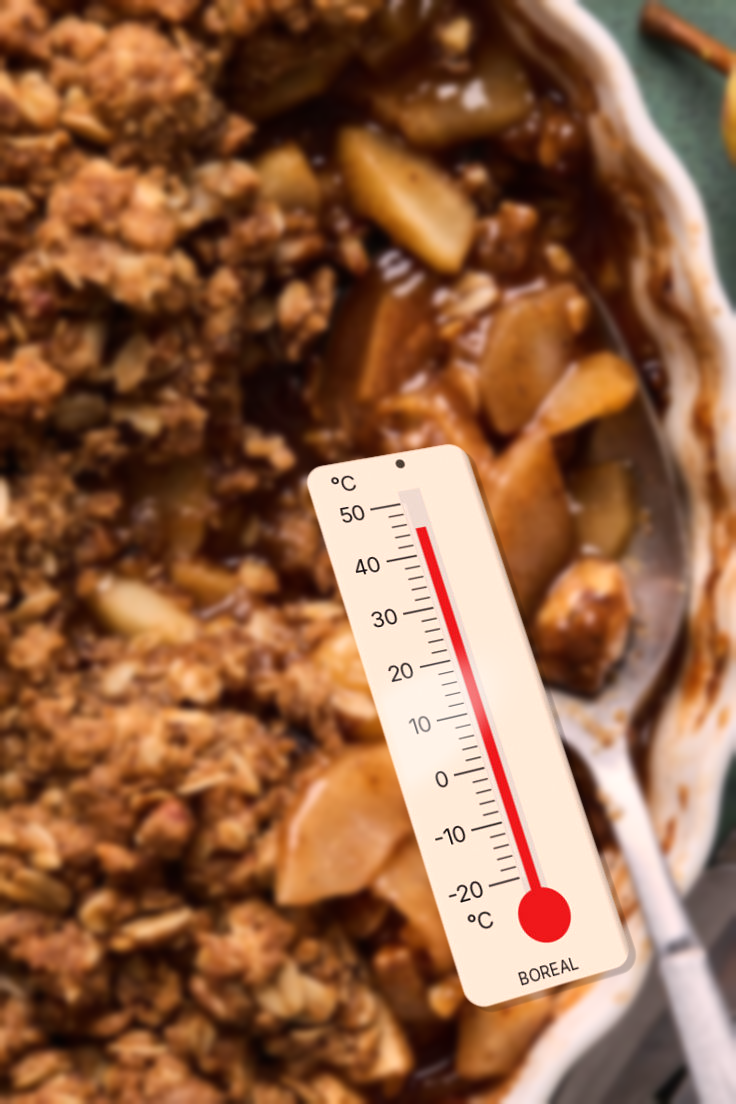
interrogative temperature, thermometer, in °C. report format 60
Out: 45
